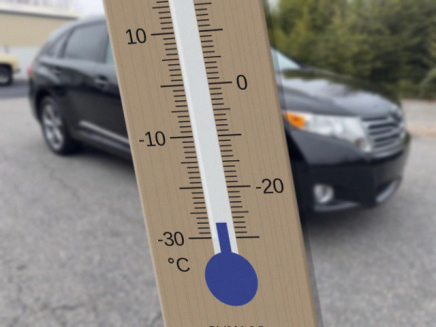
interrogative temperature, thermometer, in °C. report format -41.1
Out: -27
